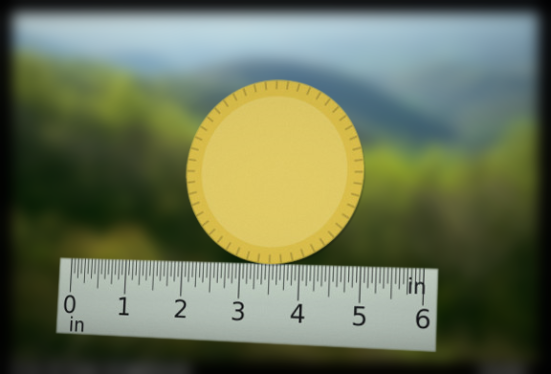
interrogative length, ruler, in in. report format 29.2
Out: 3
